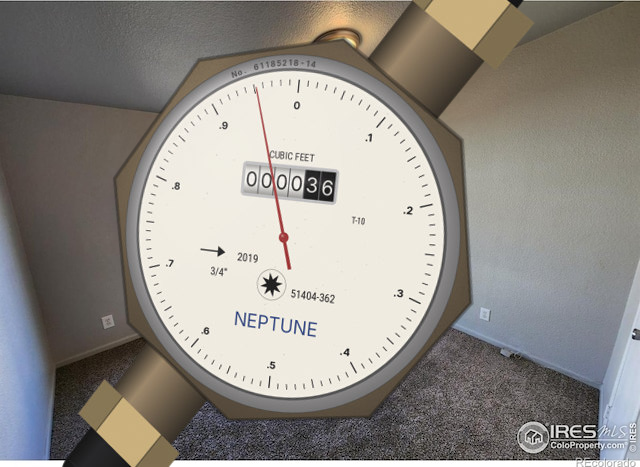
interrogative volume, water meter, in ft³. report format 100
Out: 35.95
